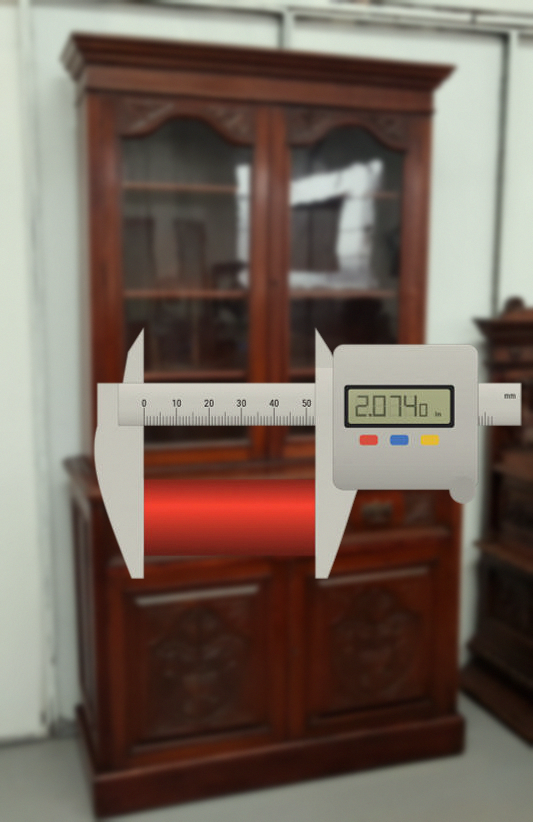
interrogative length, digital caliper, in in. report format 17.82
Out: 2.0740
